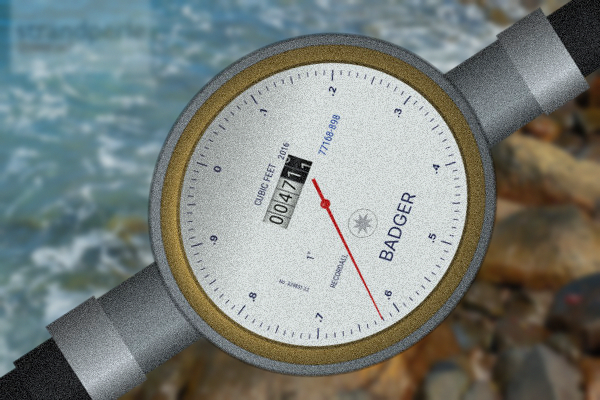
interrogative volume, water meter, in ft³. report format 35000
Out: 4710.62
